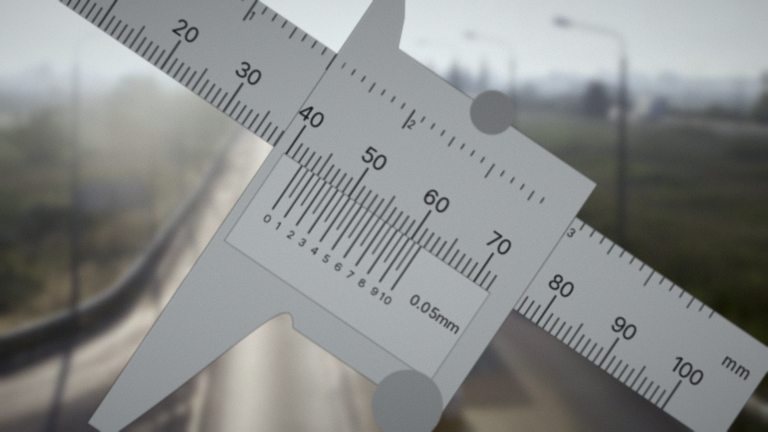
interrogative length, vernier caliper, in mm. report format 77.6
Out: 42.6
